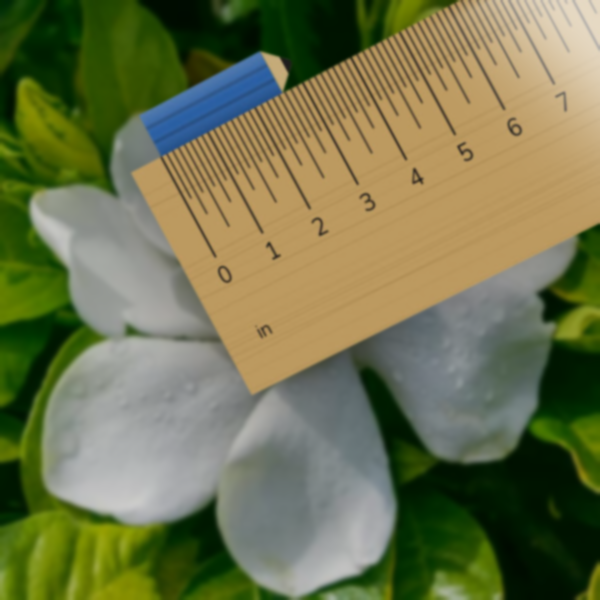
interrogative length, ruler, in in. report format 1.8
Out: 3
